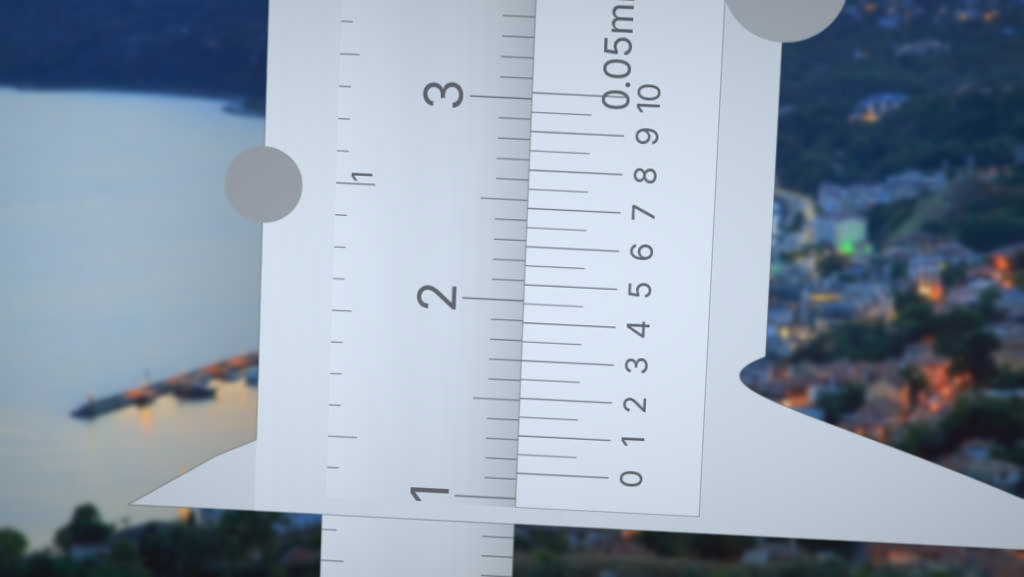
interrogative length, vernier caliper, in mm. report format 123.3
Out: 11.3
